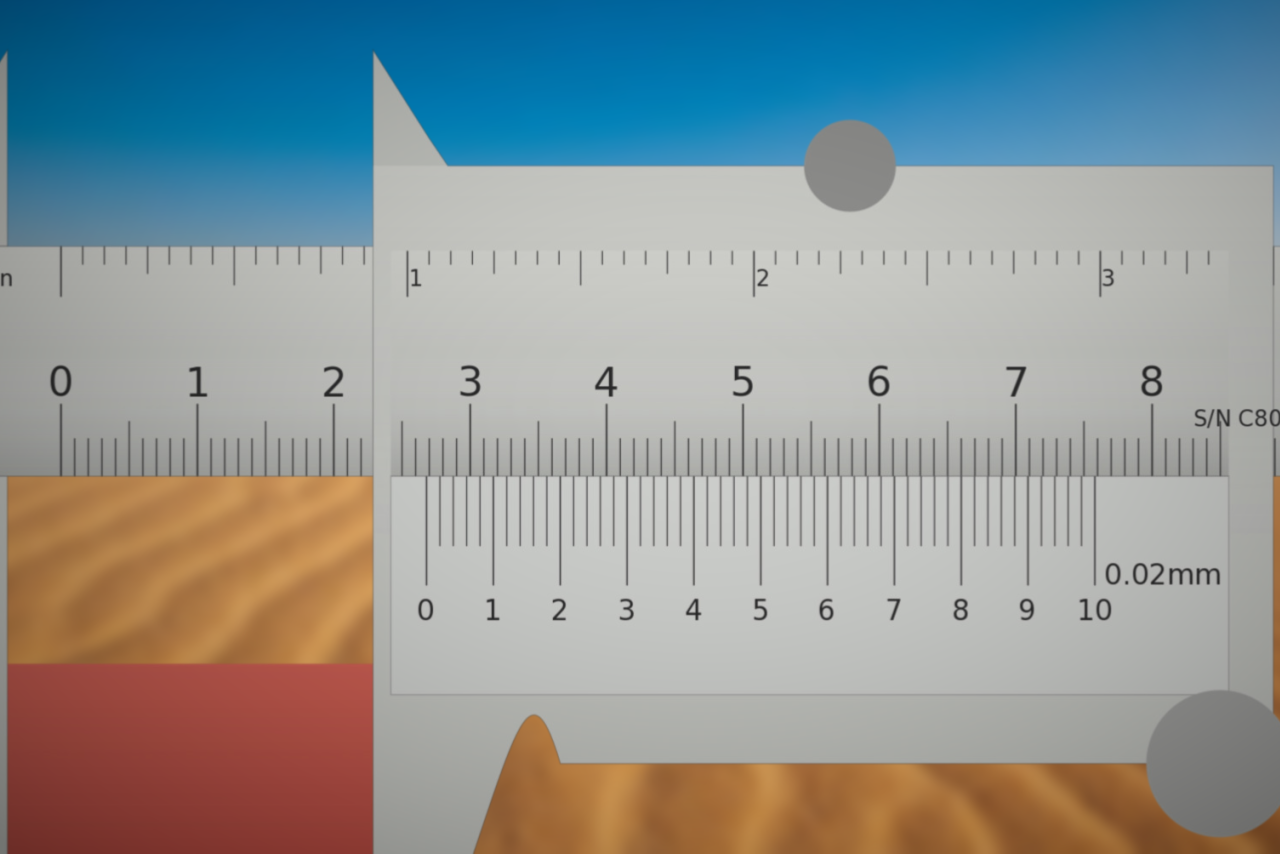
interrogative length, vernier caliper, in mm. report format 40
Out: 26.8
